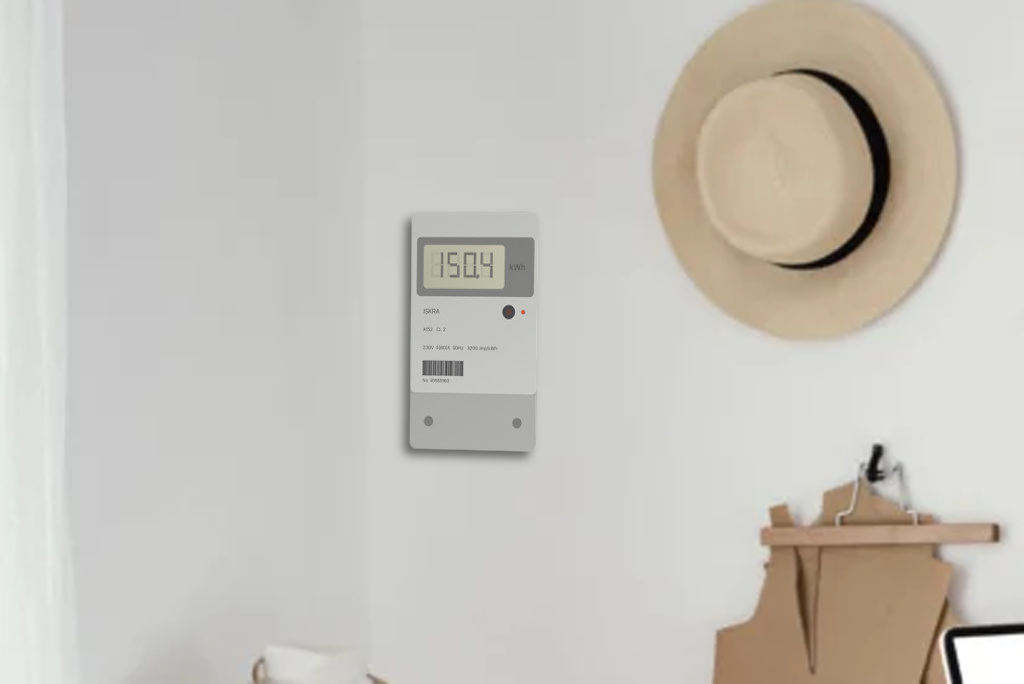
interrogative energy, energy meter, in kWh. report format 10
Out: 150.4
